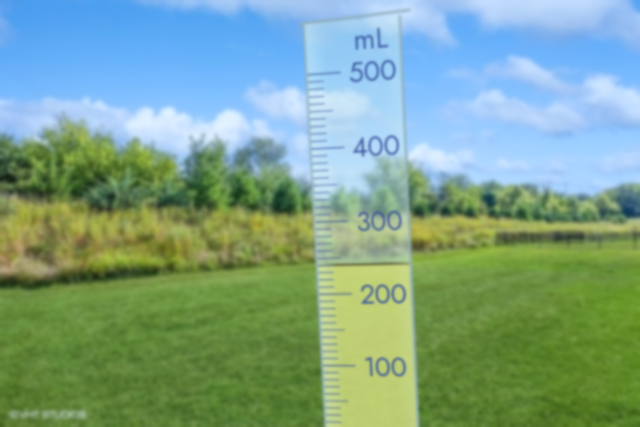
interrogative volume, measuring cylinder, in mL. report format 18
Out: 240
